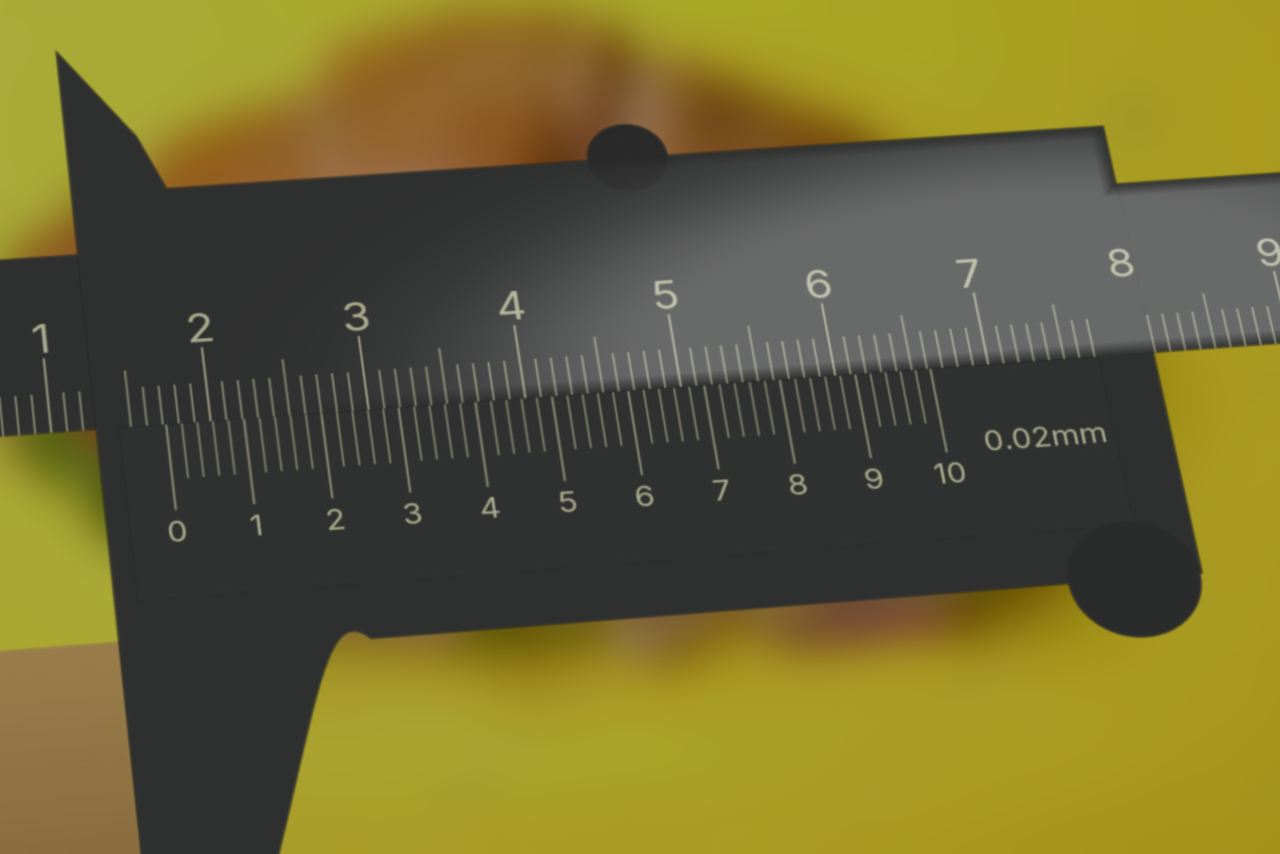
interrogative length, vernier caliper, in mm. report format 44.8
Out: 17.2
